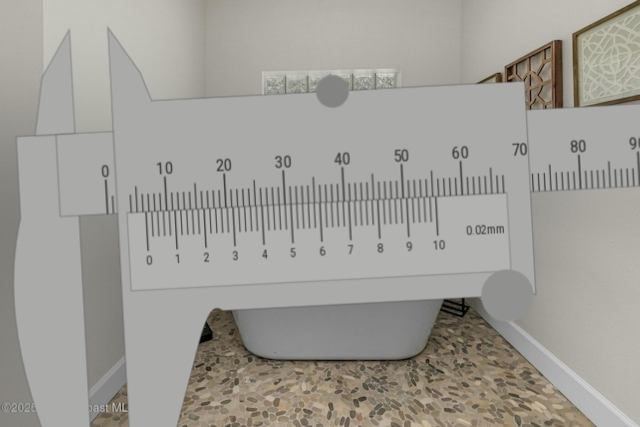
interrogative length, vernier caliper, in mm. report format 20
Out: 6.5
